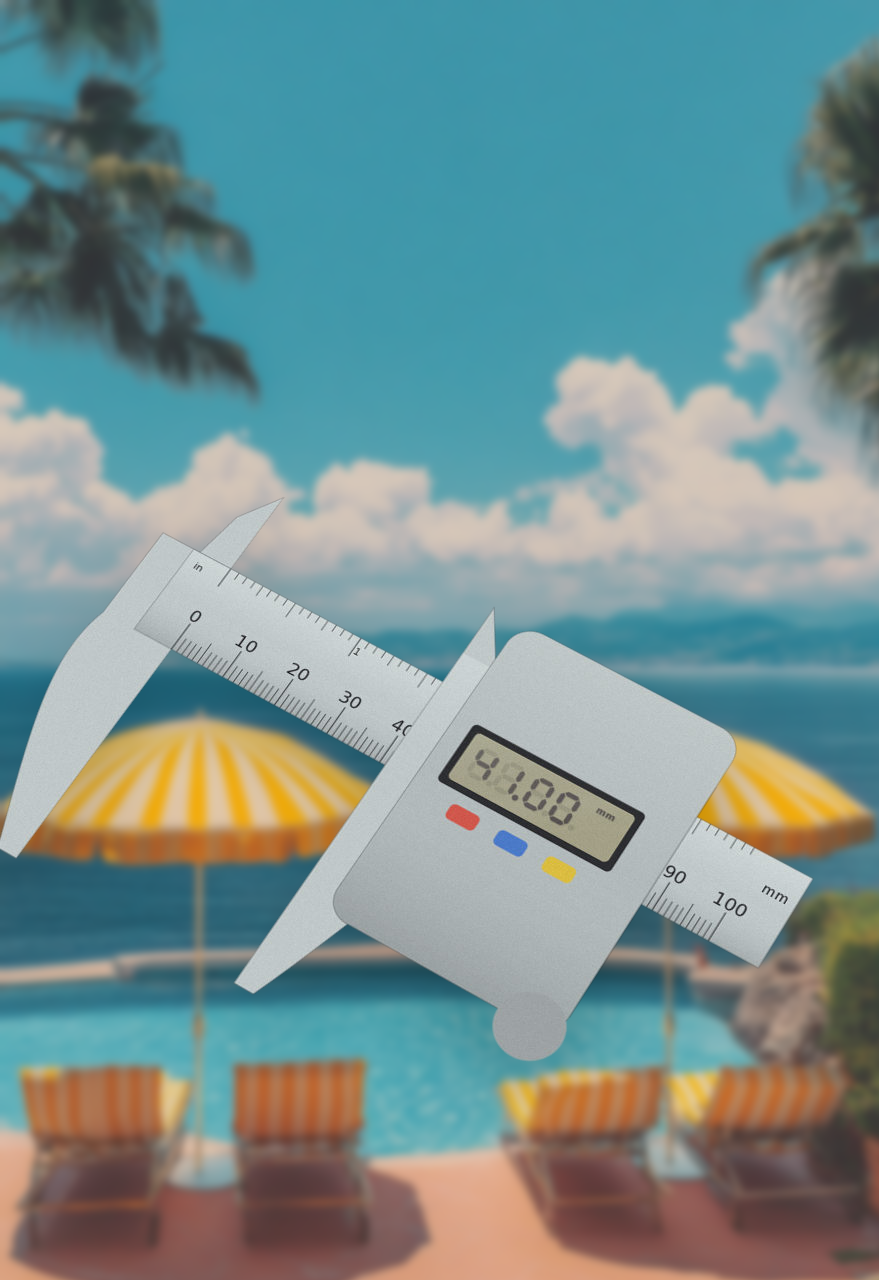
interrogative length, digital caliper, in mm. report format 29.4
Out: 41.00
